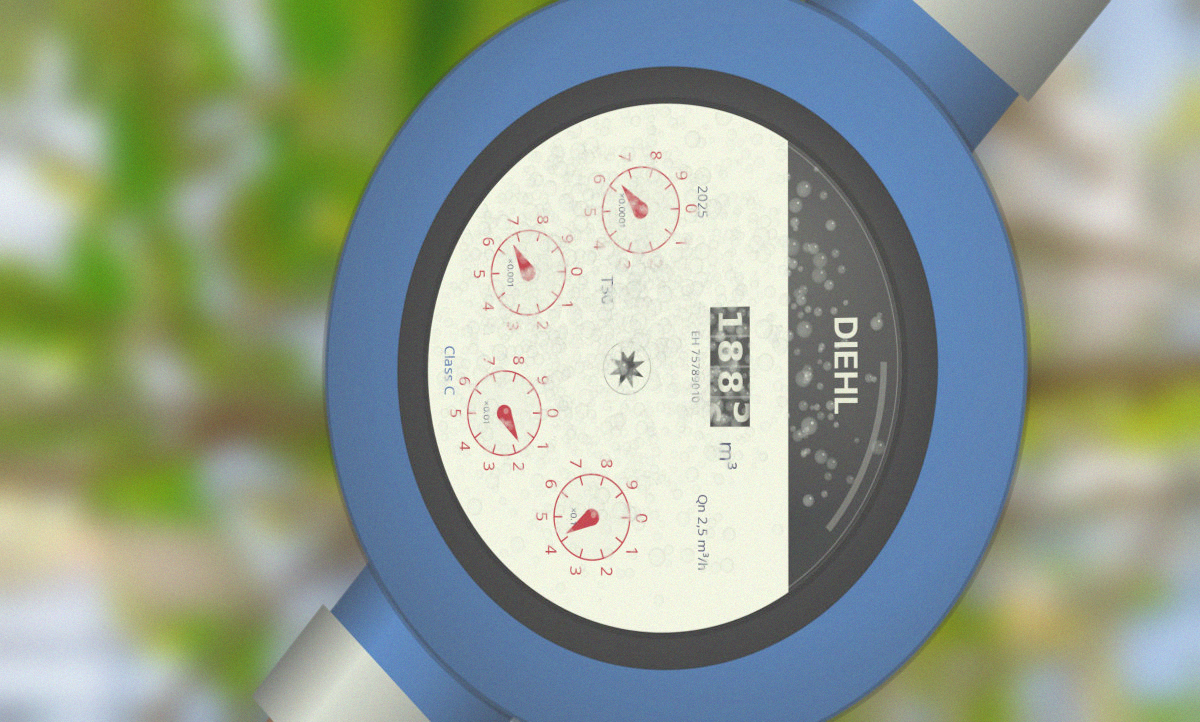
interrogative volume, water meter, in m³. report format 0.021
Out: 1885.4166
